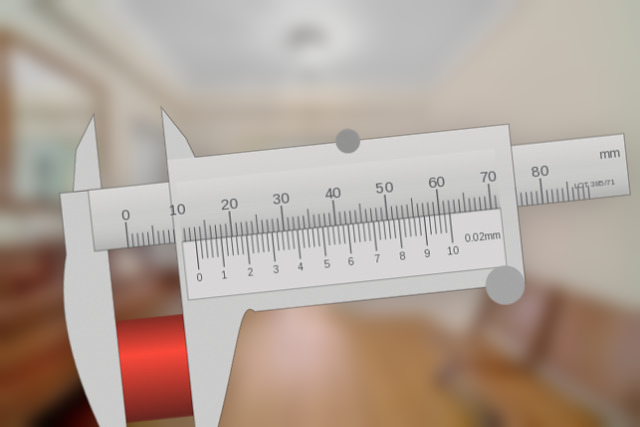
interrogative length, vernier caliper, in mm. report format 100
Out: 13.0
